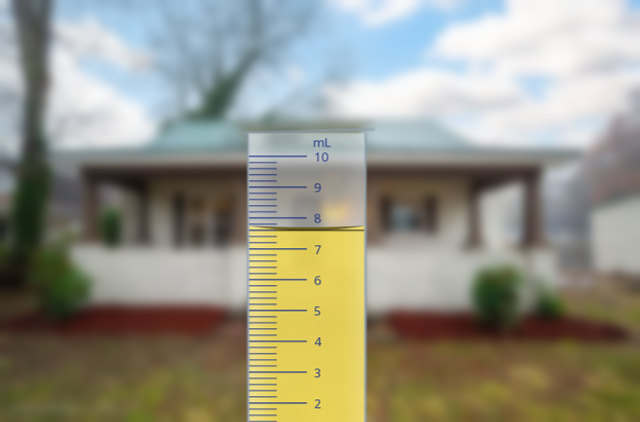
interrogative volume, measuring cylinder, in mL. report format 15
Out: 7.6
